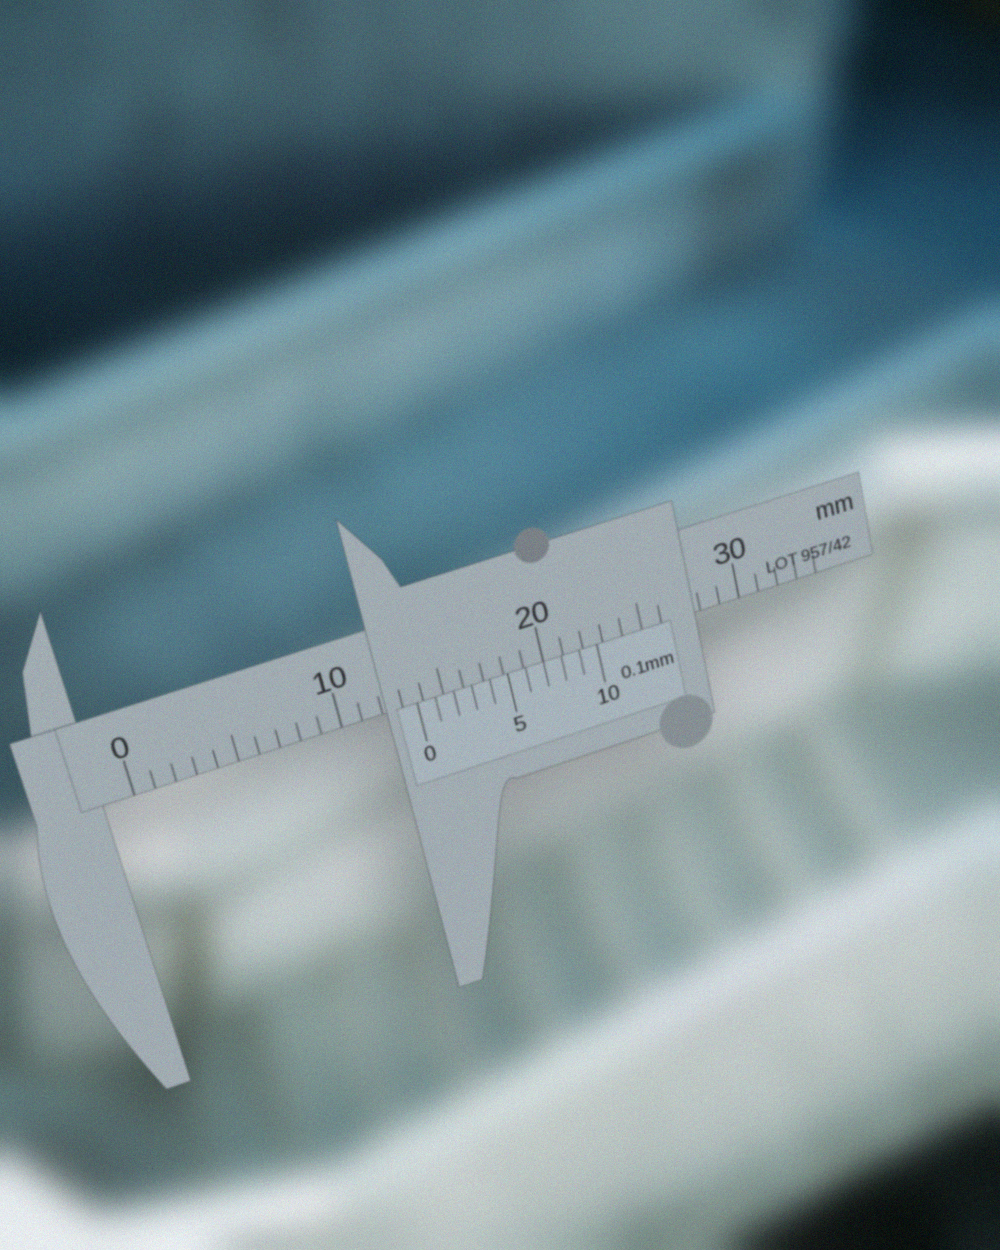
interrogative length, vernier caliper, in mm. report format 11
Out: 13.7
